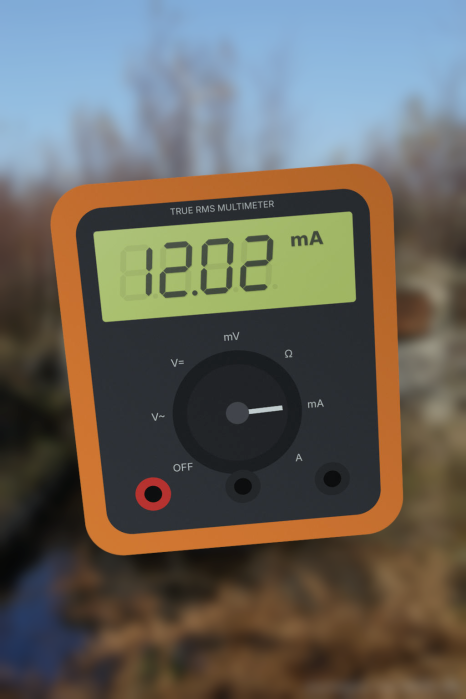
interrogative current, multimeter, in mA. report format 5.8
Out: 12.02
